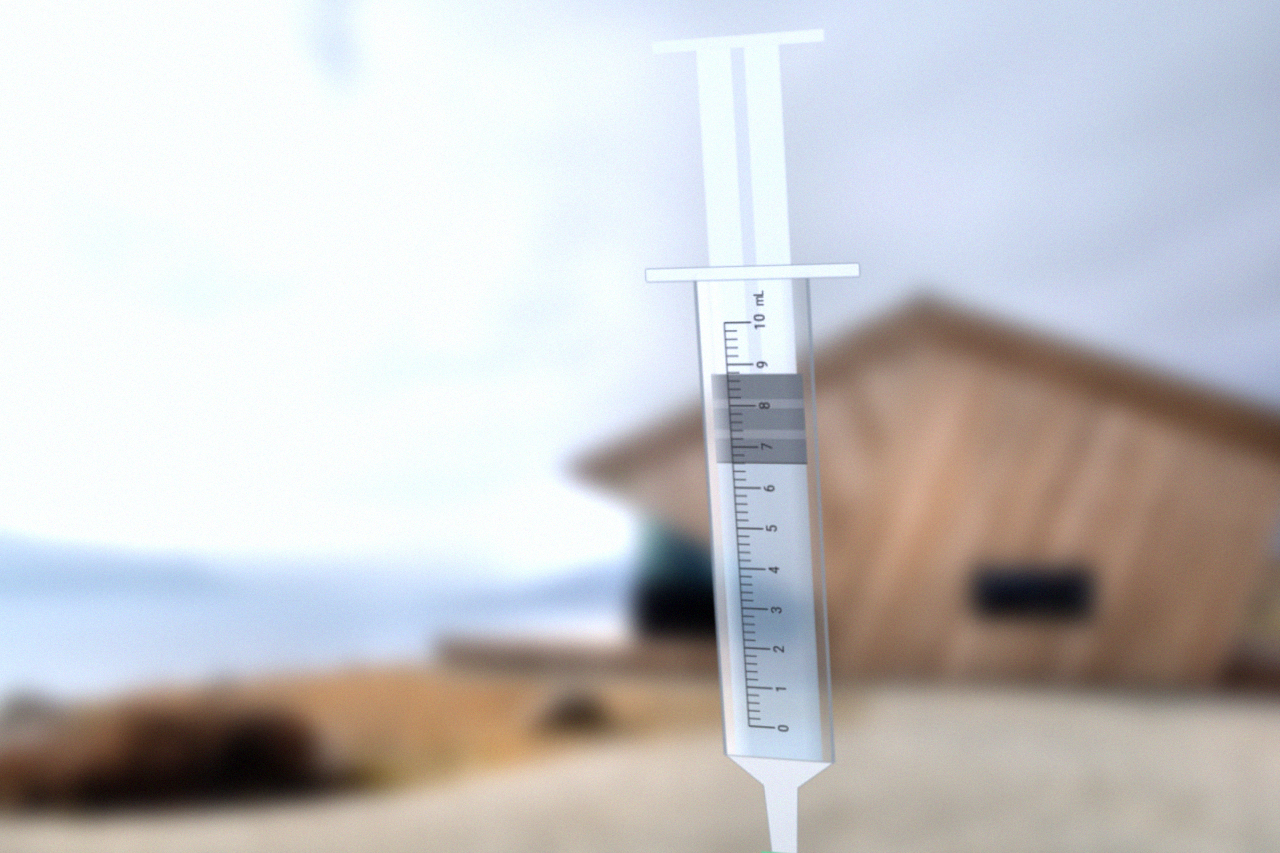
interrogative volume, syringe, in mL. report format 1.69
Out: 6.6
